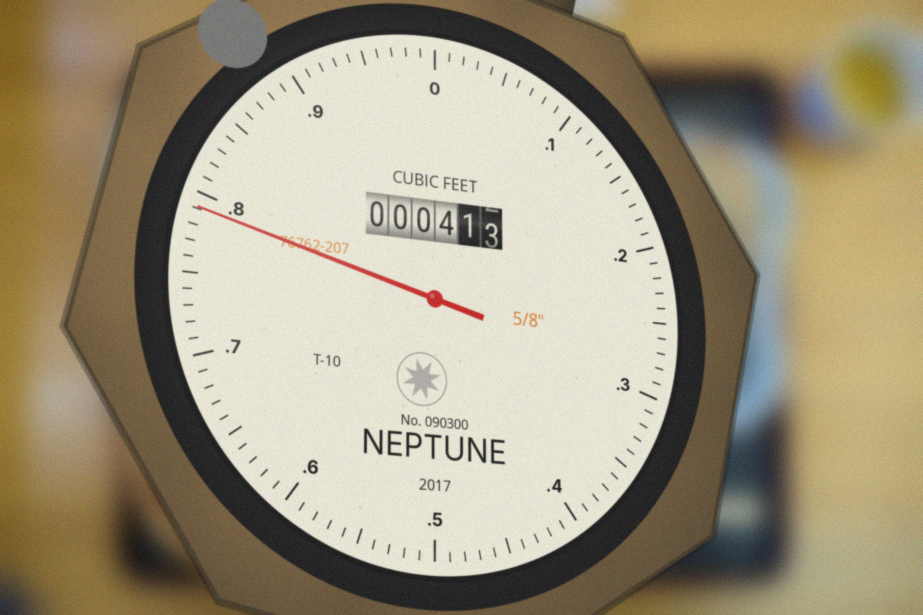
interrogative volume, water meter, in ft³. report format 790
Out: 412.79
